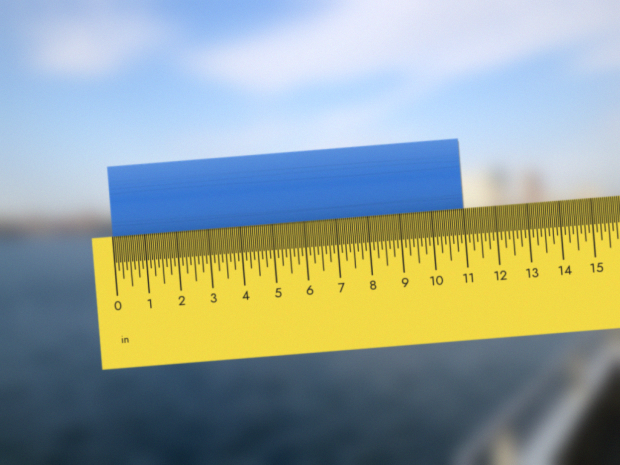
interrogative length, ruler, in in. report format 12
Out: 11
